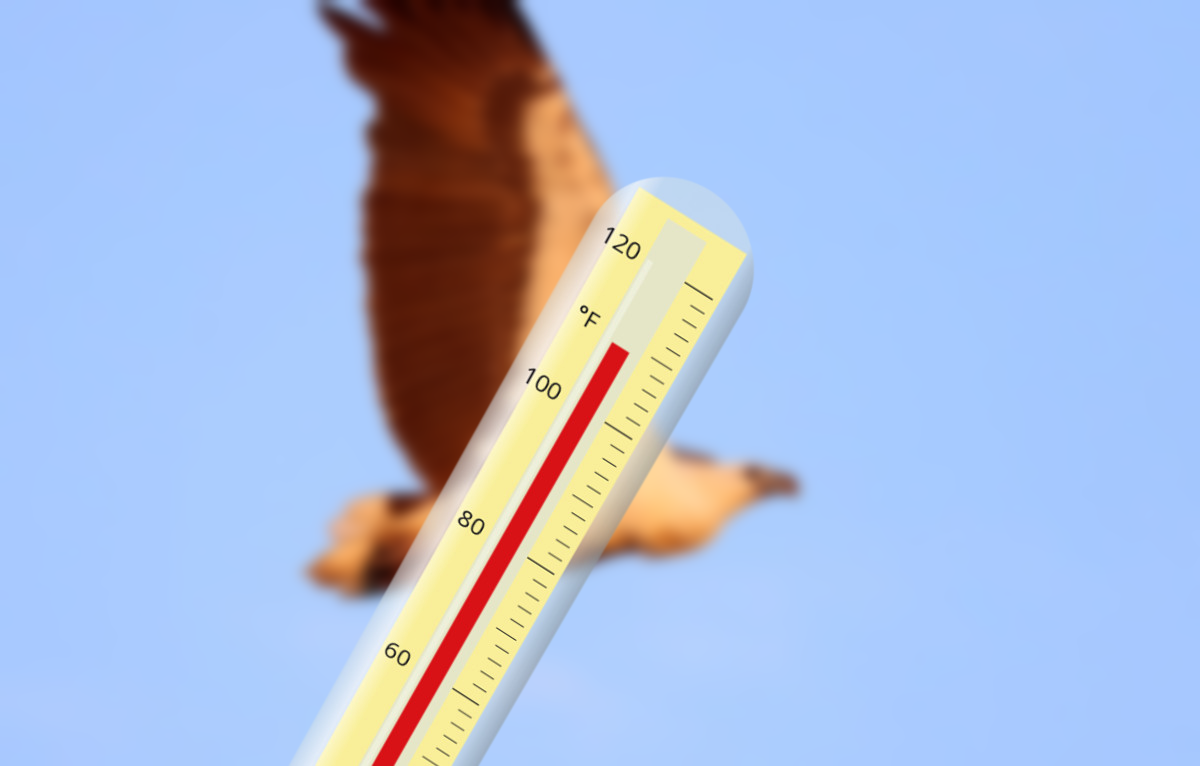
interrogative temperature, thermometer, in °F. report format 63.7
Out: 109
